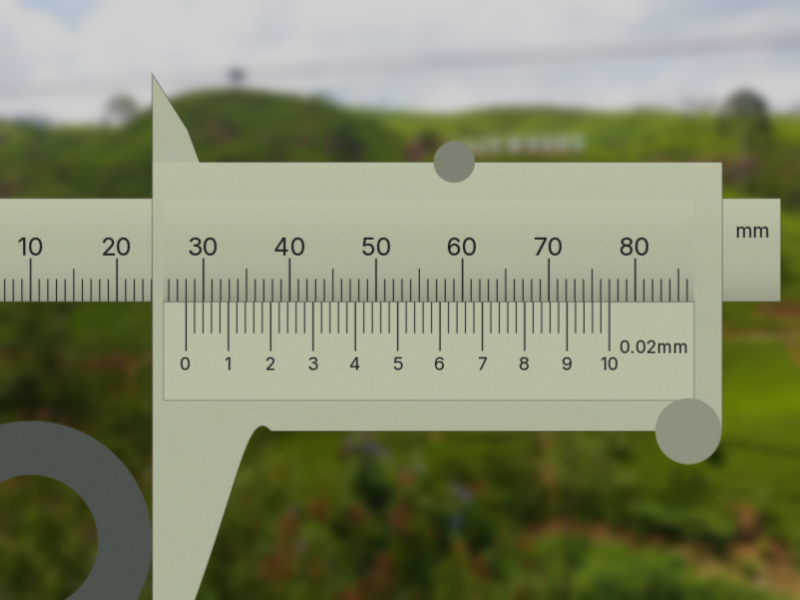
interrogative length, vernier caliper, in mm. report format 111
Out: 28.0
